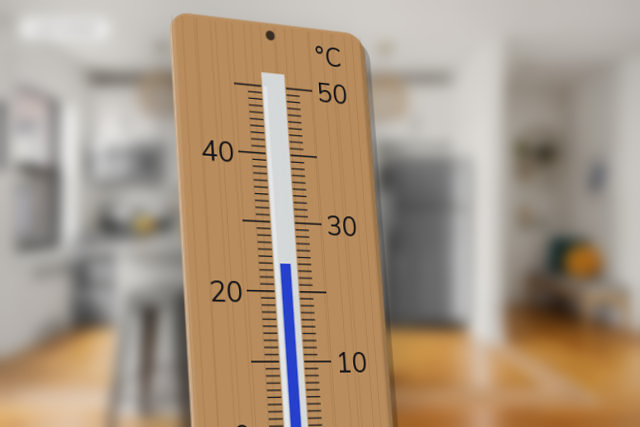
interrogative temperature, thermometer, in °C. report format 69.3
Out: 24
